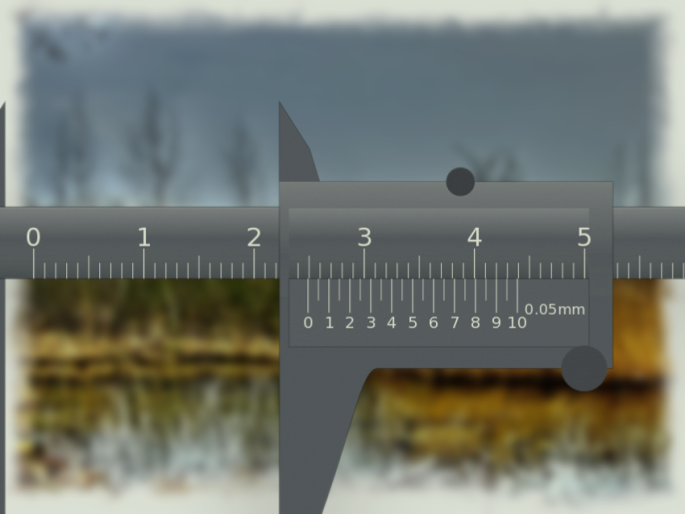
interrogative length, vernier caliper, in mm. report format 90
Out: 24.9
